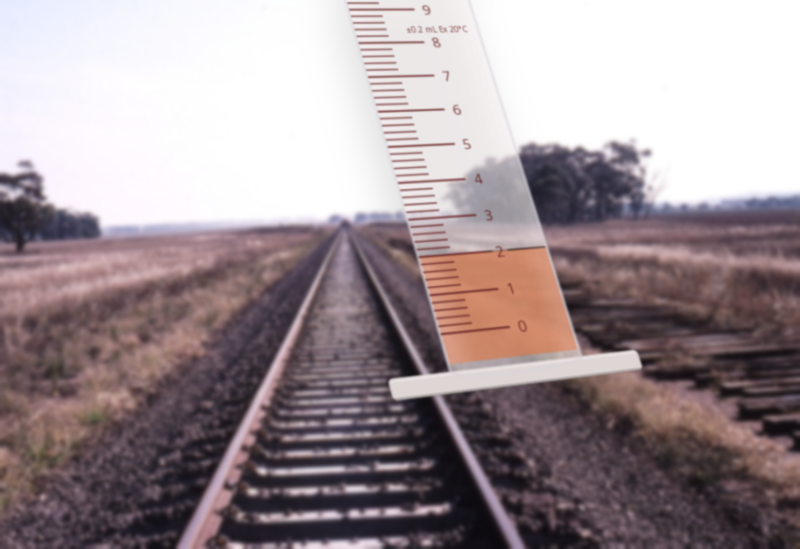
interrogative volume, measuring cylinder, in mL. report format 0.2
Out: 2
